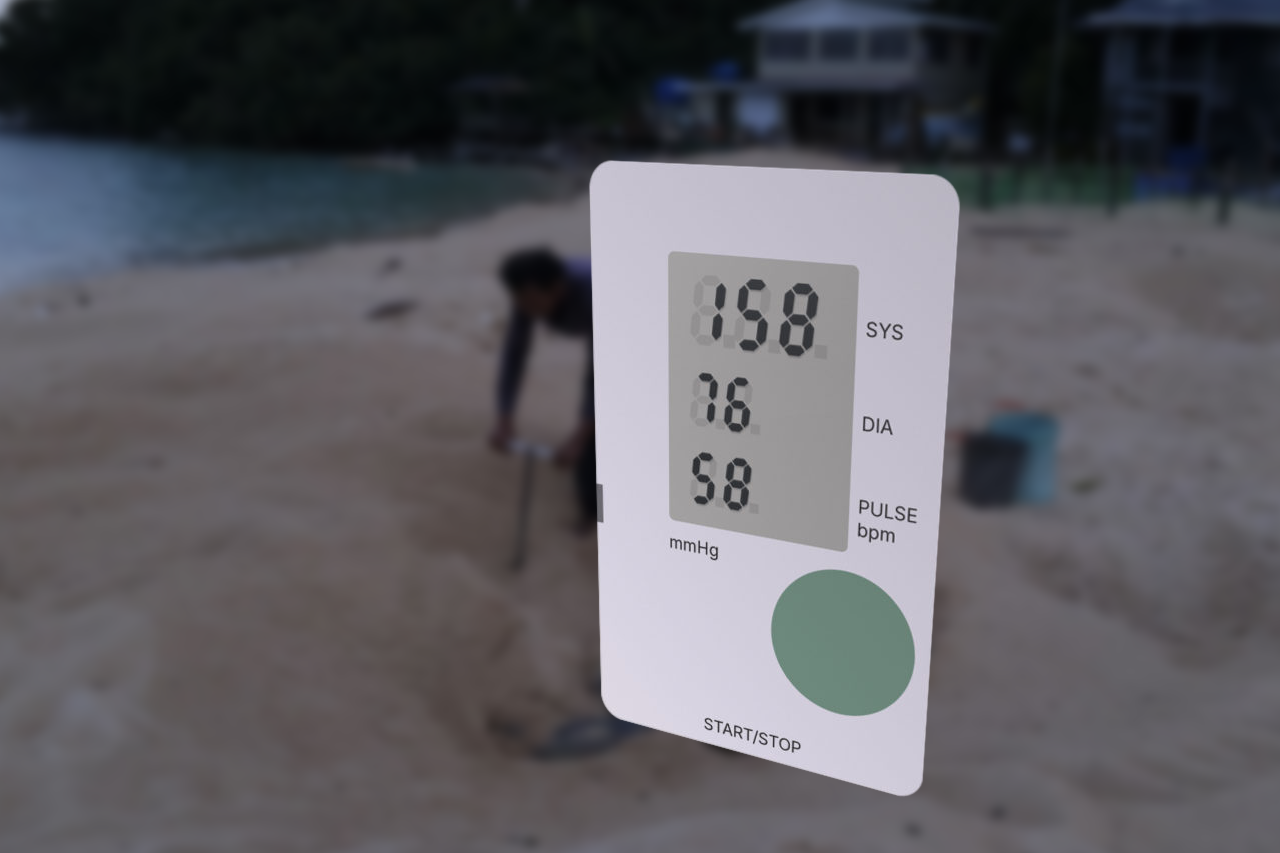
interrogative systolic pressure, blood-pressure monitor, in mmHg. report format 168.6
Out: 158
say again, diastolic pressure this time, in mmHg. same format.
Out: 76
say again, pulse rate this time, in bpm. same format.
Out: 58
